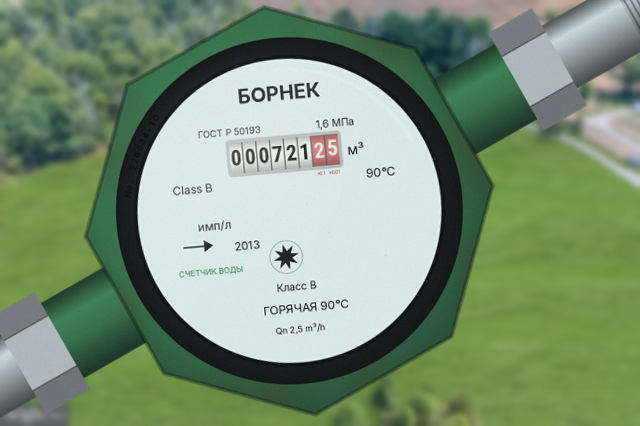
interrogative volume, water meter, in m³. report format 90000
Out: 721.25
